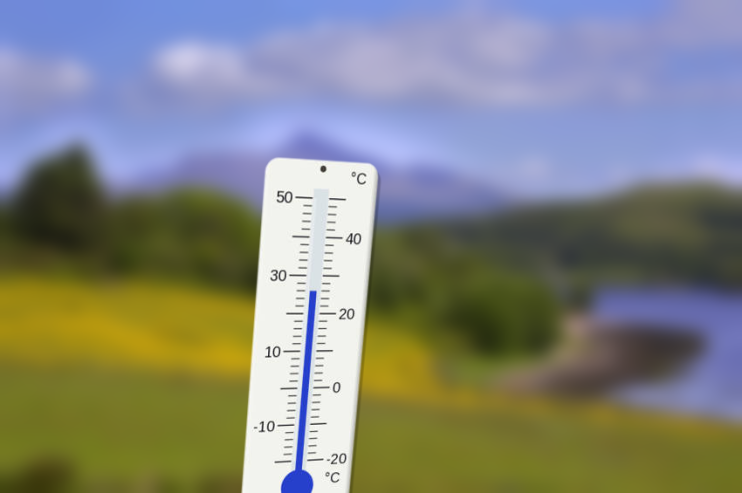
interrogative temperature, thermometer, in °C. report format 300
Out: 26
